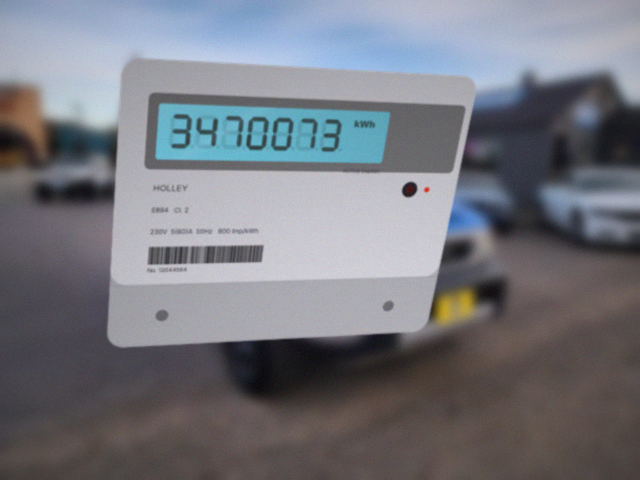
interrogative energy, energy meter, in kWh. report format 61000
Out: 3470073
